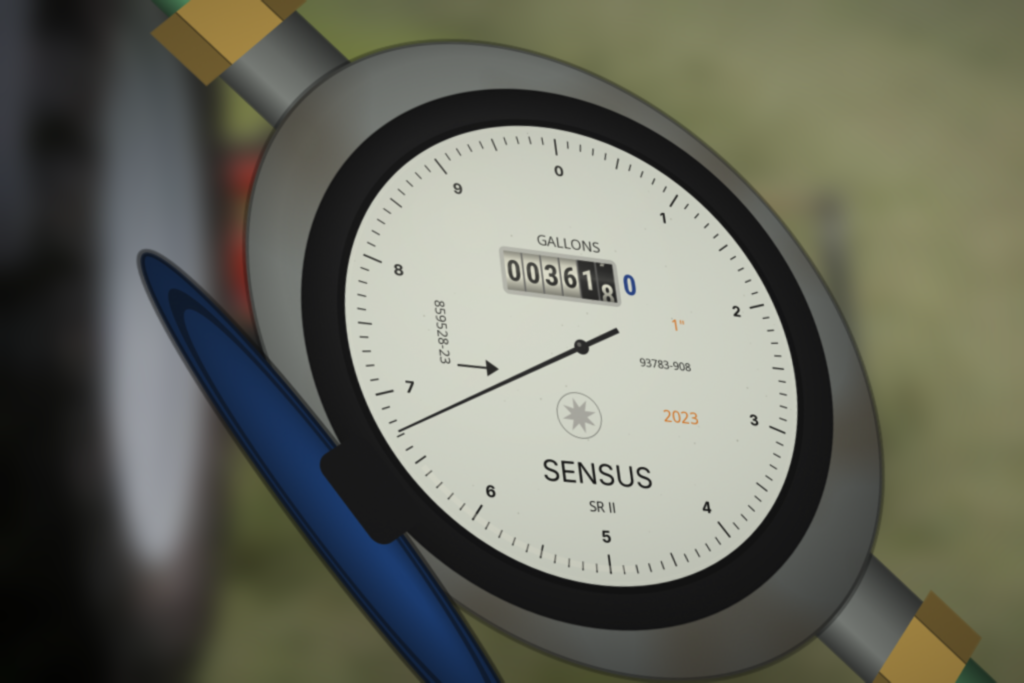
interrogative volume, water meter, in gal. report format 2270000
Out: 36176.7
